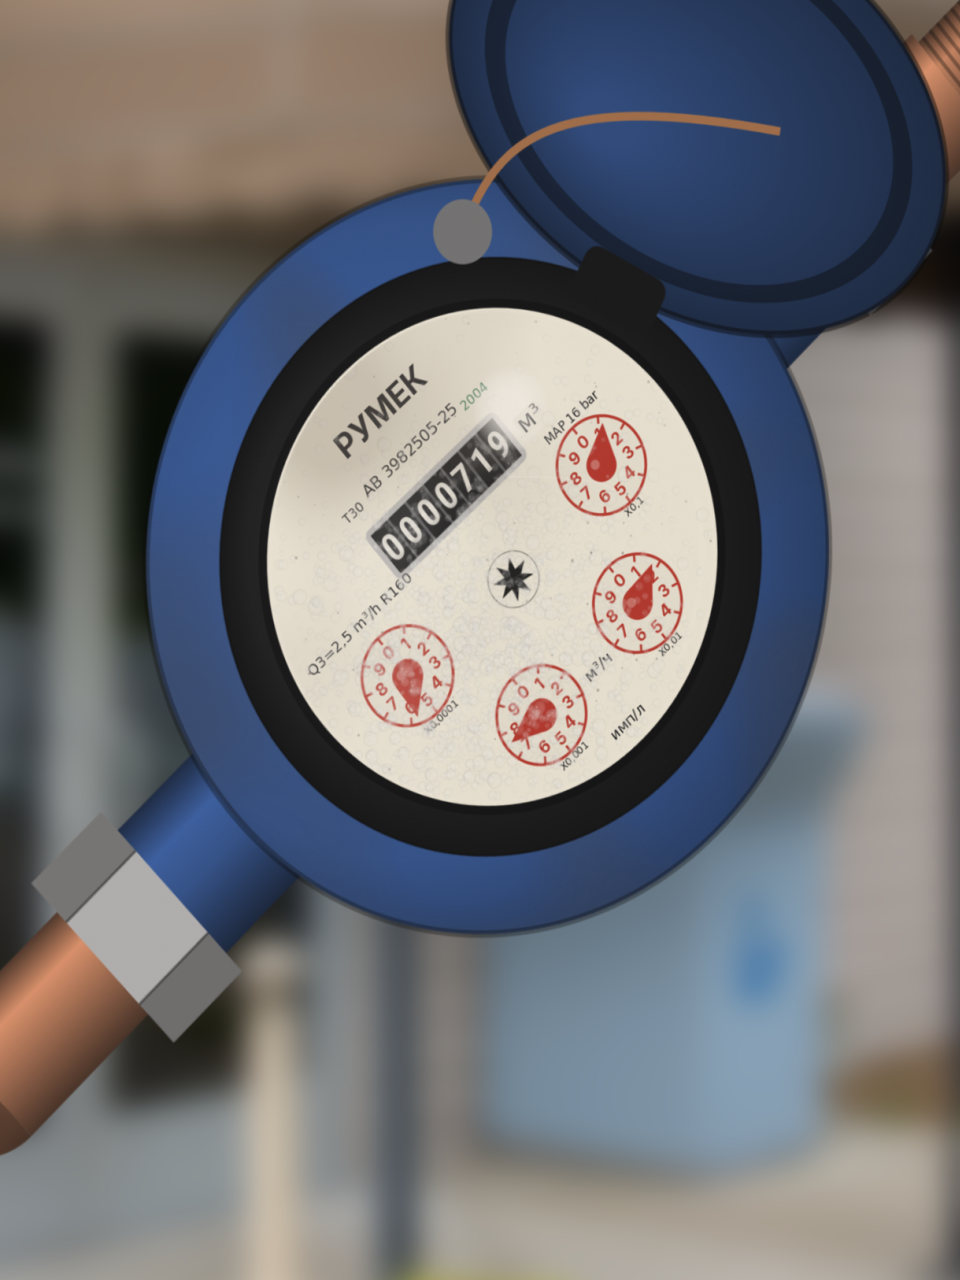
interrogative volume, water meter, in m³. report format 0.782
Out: 719.1175
